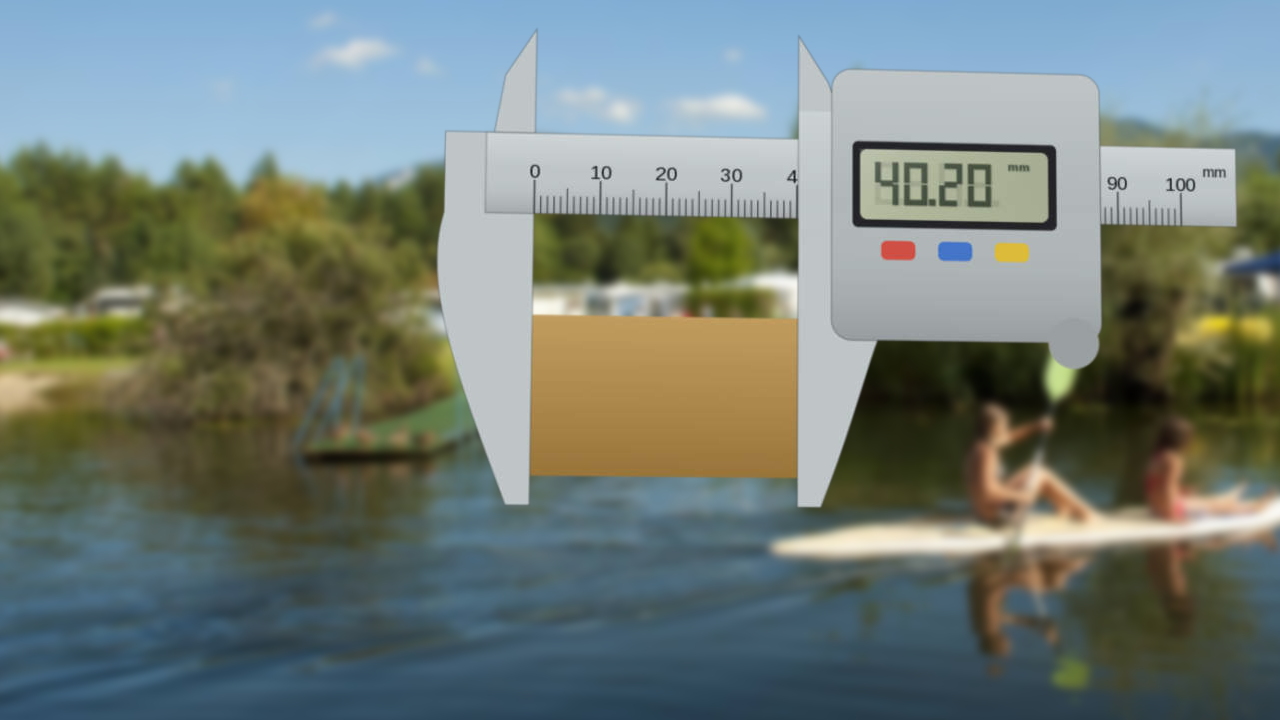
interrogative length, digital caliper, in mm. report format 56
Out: 40.20
